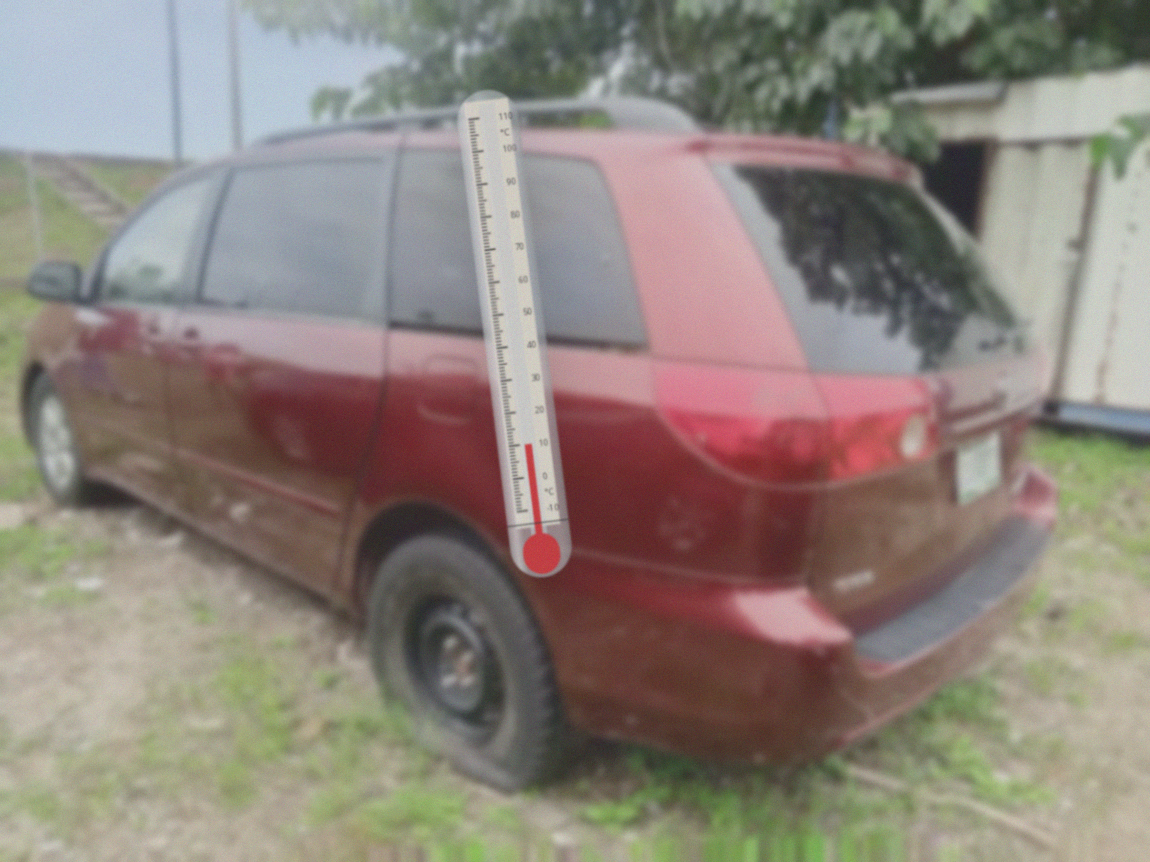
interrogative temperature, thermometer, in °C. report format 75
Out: 10
